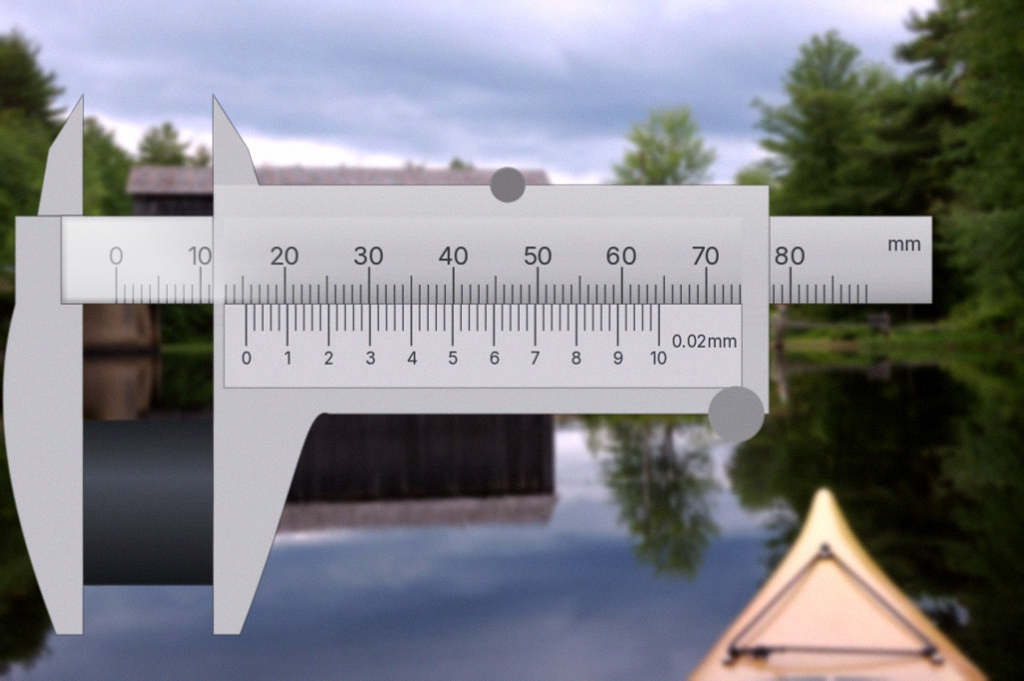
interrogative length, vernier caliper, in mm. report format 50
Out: 15.4
